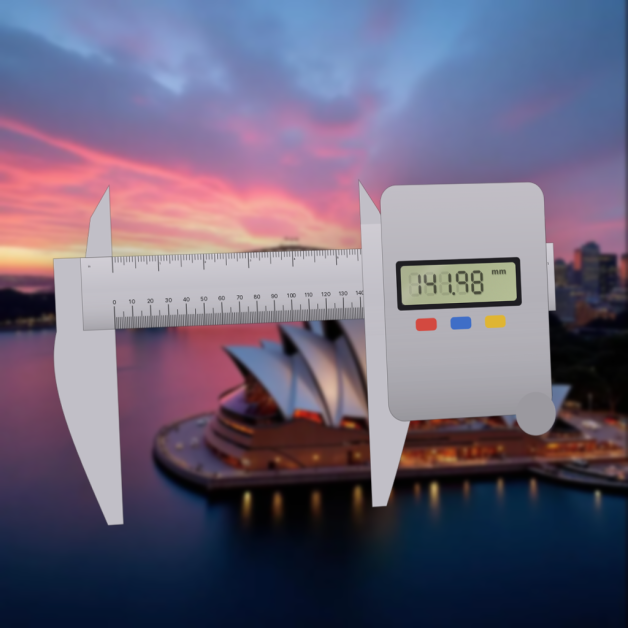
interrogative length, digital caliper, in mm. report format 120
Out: 141.98
